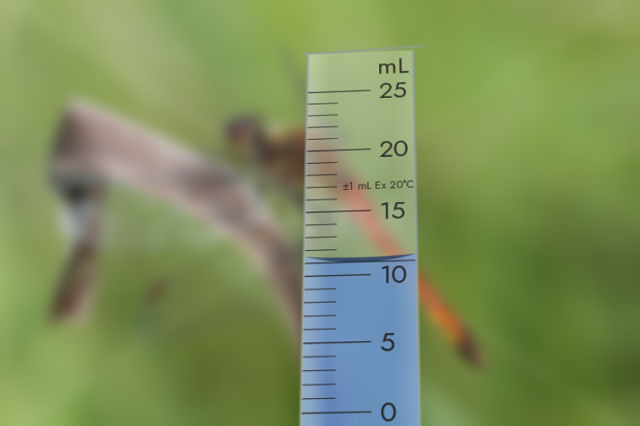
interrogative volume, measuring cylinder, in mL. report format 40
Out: 11
